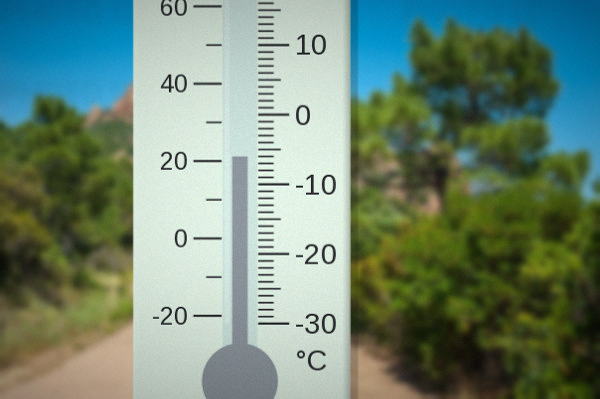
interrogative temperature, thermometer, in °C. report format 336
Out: -6
